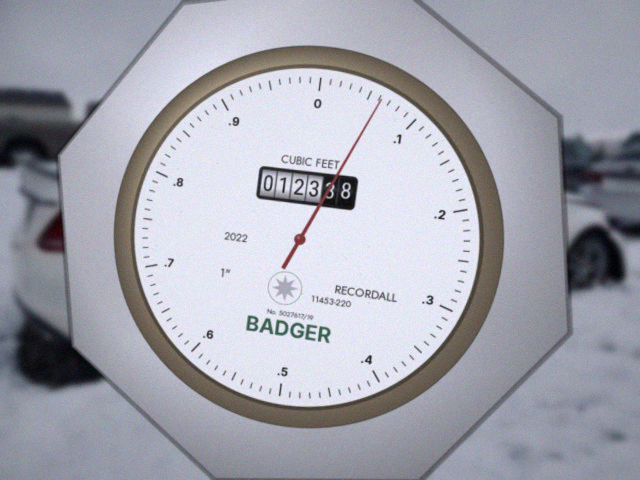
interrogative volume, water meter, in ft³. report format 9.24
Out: 12338.06
